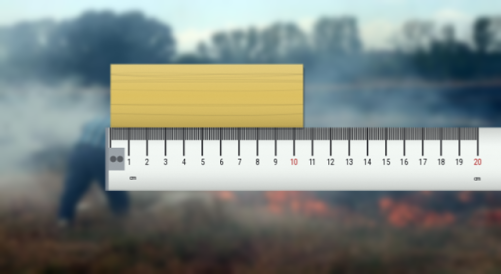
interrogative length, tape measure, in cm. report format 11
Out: 10.5
